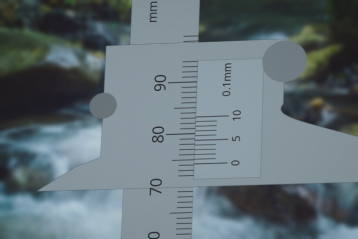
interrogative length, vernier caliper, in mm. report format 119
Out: 74.2
